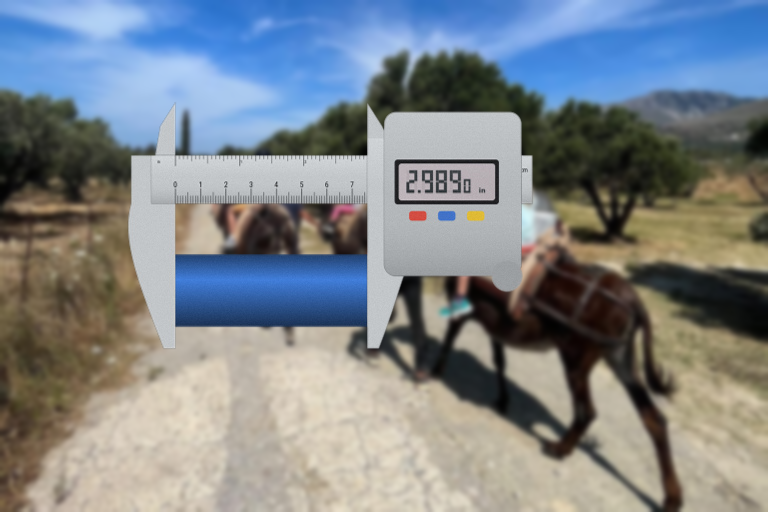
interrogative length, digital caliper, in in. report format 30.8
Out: 2.9890
